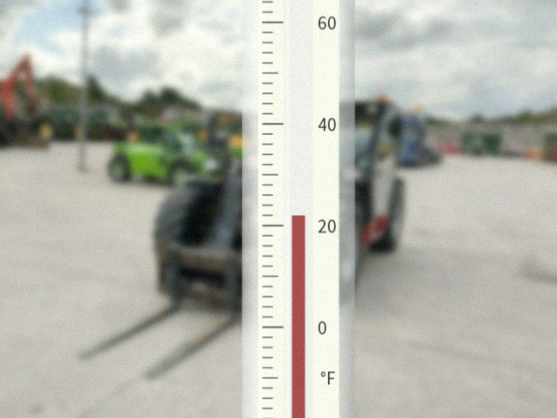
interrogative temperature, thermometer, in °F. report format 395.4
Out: 22
